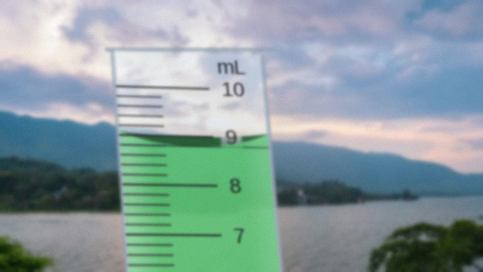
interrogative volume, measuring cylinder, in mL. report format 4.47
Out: 8.8
